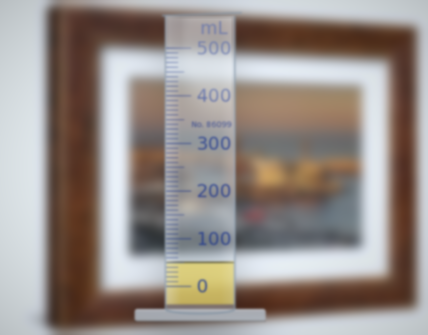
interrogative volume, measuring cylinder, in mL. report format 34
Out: 50
